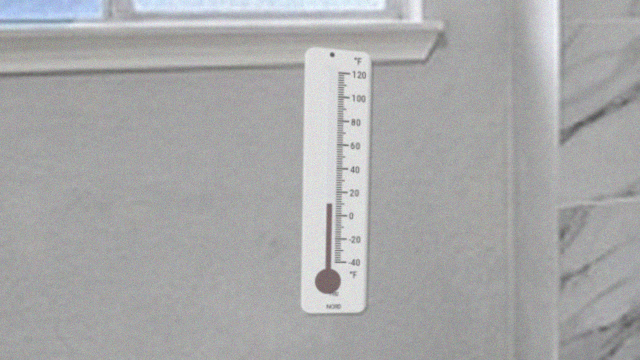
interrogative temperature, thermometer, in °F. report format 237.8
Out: 10
